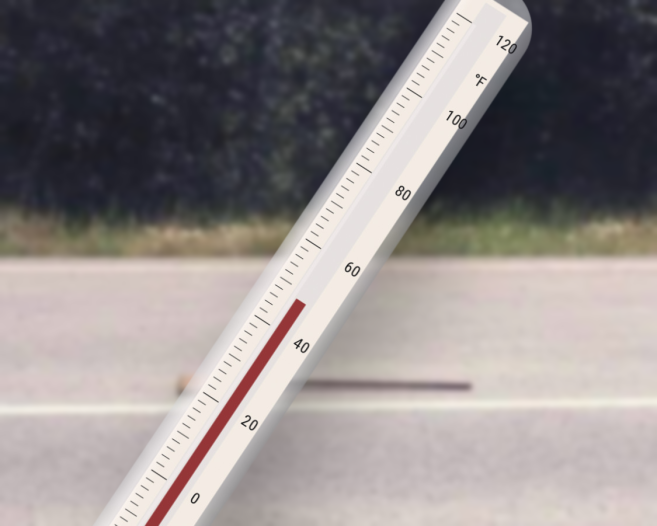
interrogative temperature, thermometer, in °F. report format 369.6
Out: 48
